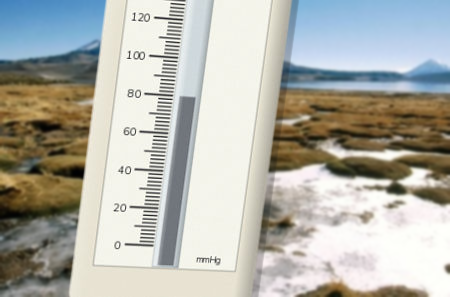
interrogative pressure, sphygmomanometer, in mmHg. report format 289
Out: 80
